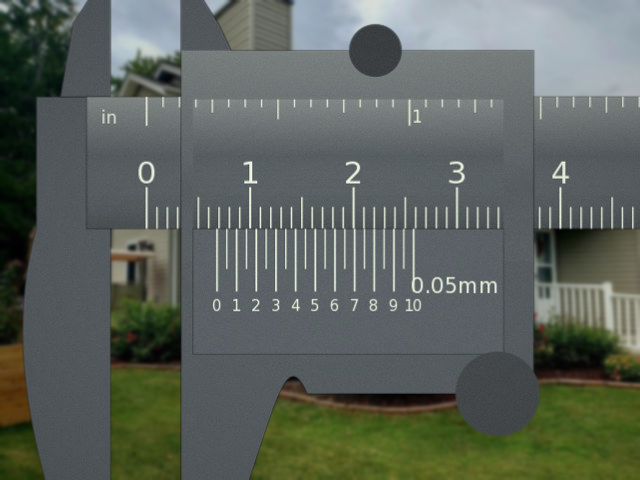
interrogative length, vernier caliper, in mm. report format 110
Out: 6.8
